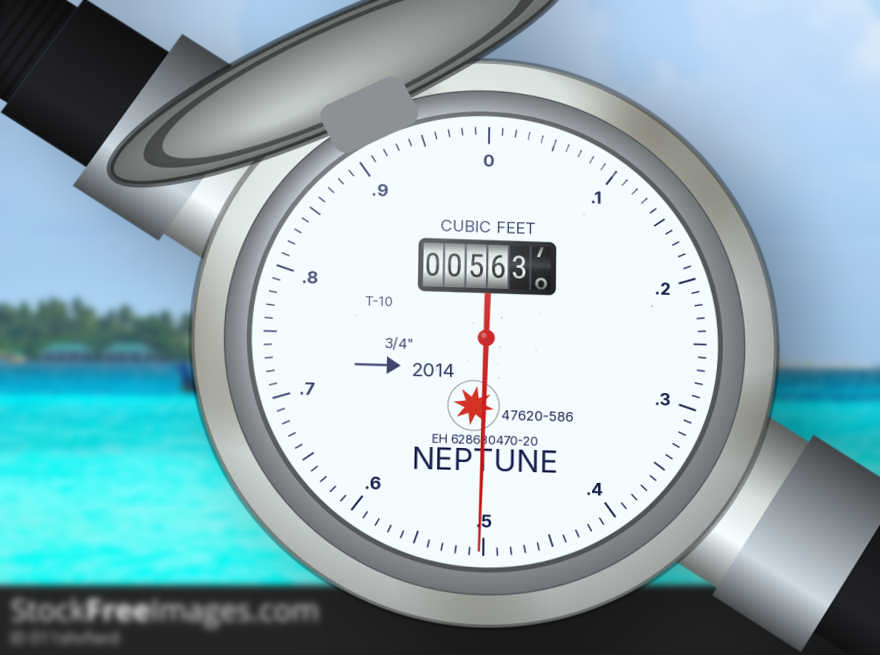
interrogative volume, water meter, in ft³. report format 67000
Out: 5637.50
